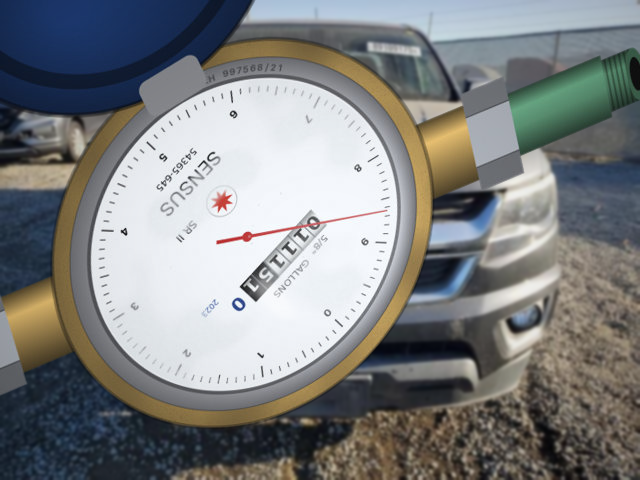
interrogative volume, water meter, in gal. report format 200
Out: 111508.6
